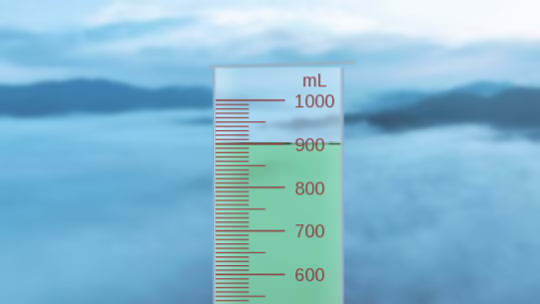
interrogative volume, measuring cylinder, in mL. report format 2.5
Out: 900
